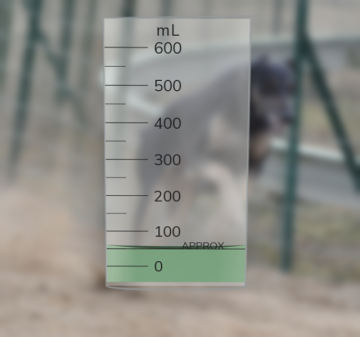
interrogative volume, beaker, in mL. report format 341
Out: 50
